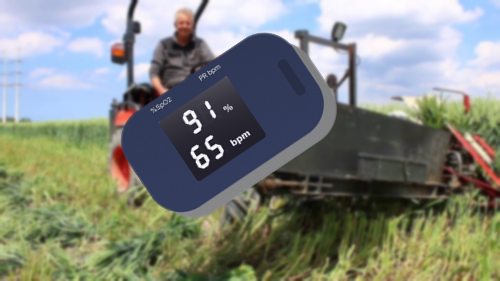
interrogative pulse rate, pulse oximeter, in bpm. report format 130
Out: 65
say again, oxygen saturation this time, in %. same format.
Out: 91
